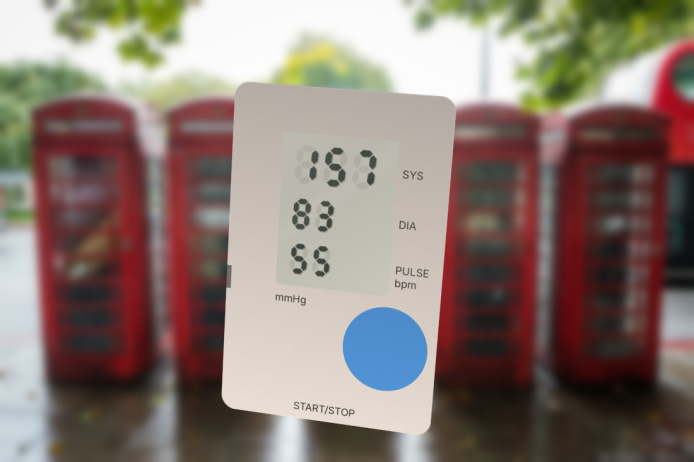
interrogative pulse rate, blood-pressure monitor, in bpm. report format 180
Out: 55
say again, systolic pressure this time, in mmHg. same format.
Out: 157
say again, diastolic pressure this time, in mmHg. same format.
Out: 83
